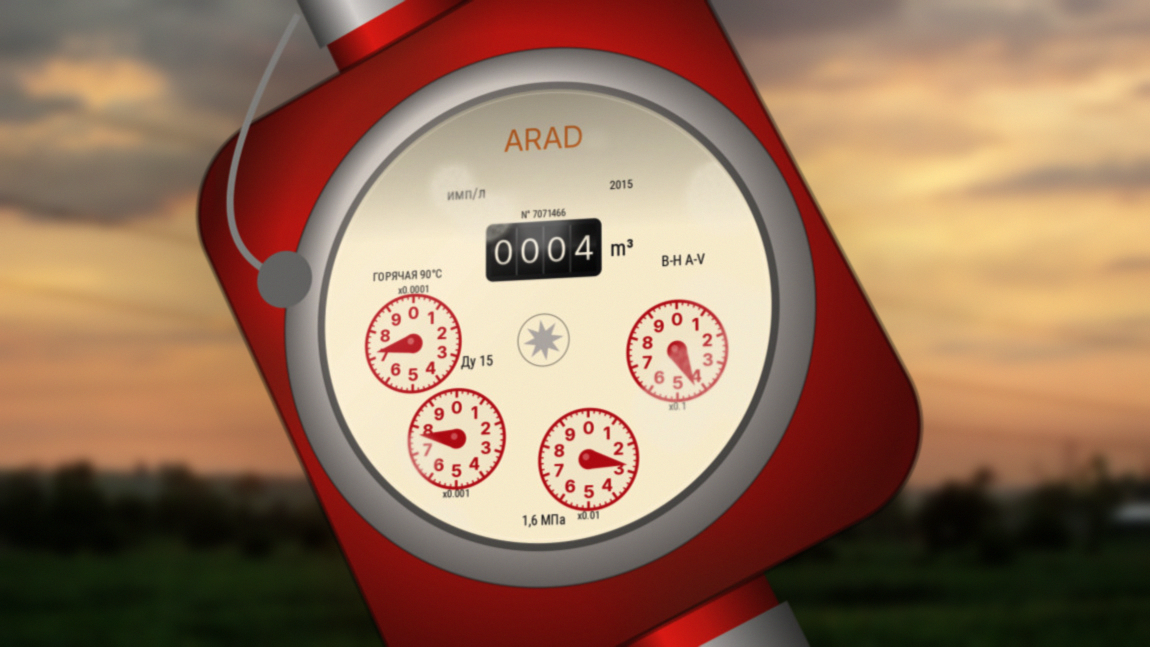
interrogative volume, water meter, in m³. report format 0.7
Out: 4.4277
